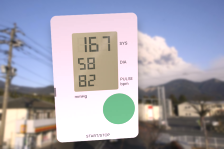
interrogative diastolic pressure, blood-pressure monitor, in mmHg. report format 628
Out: 58
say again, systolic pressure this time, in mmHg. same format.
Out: 167
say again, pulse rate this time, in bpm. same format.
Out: 82
